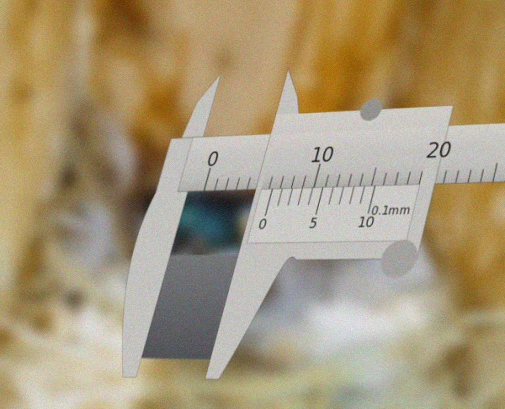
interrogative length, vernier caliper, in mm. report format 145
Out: 6.3
